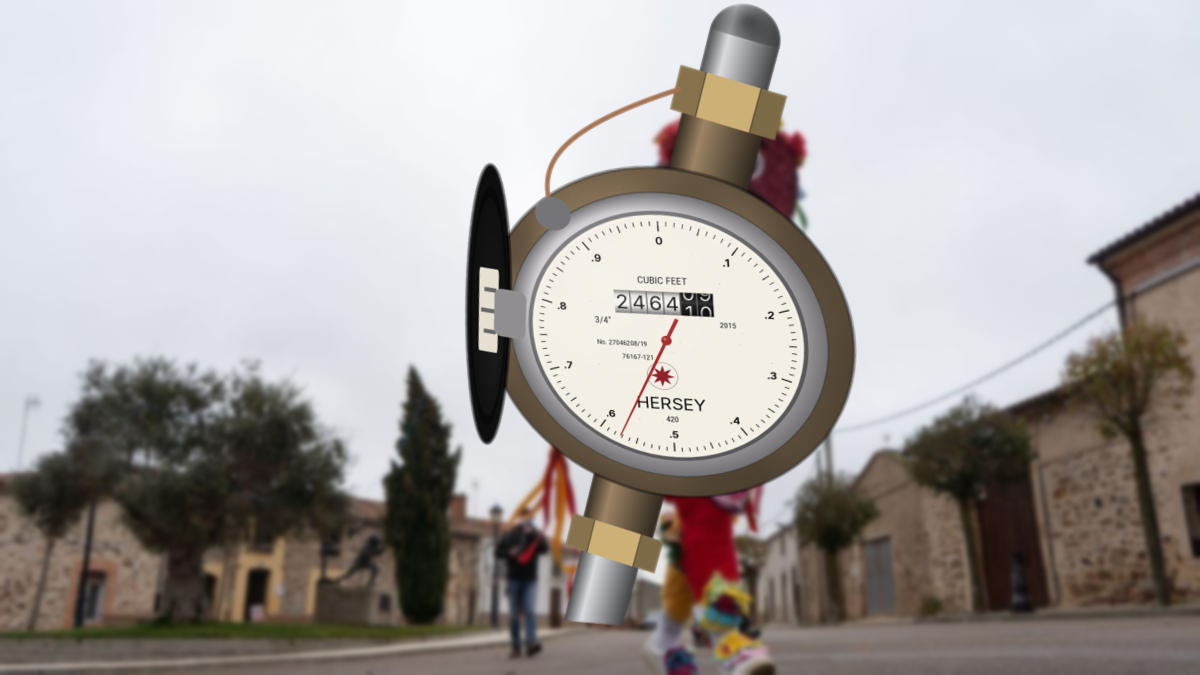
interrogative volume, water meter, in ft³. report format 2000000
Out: 246409.57
